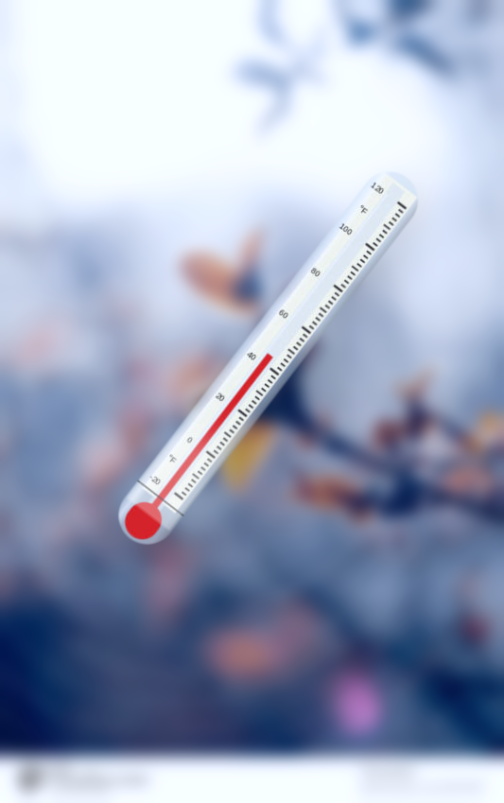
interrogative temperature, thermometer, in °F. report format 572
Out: 44
